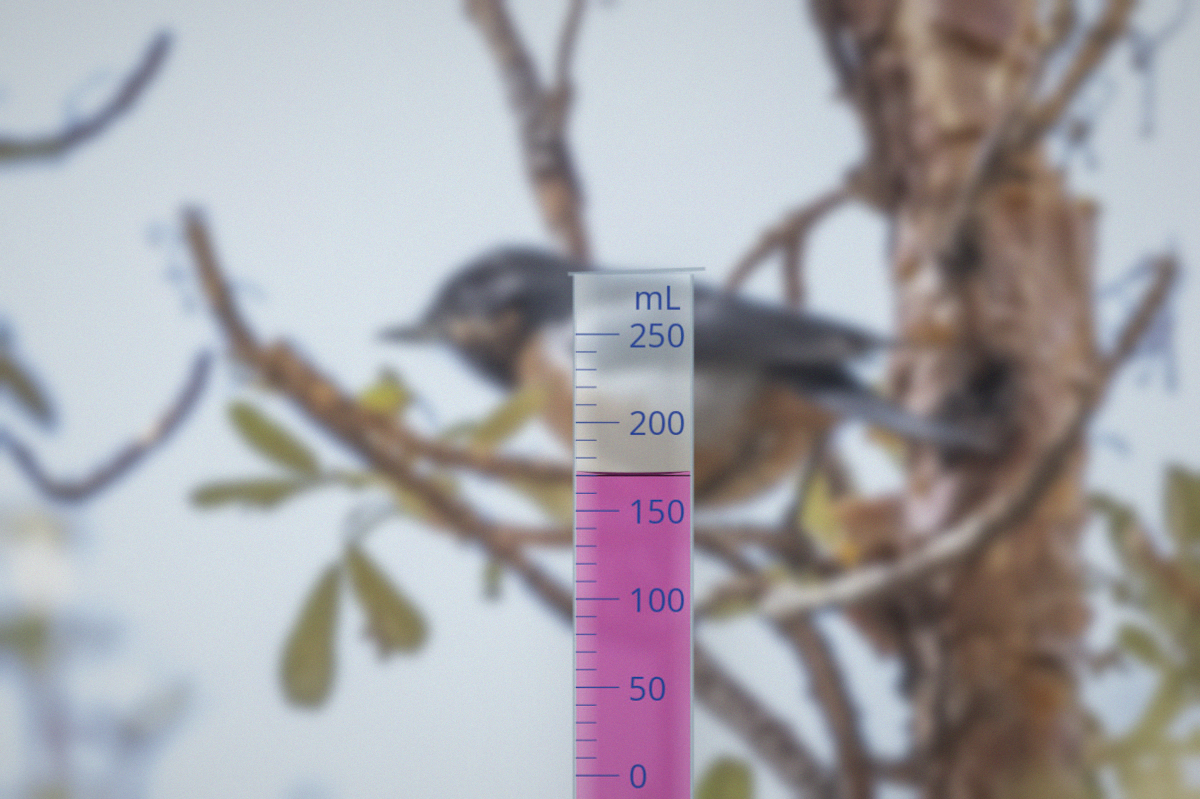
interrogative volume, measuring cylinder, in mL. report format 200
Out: 170
